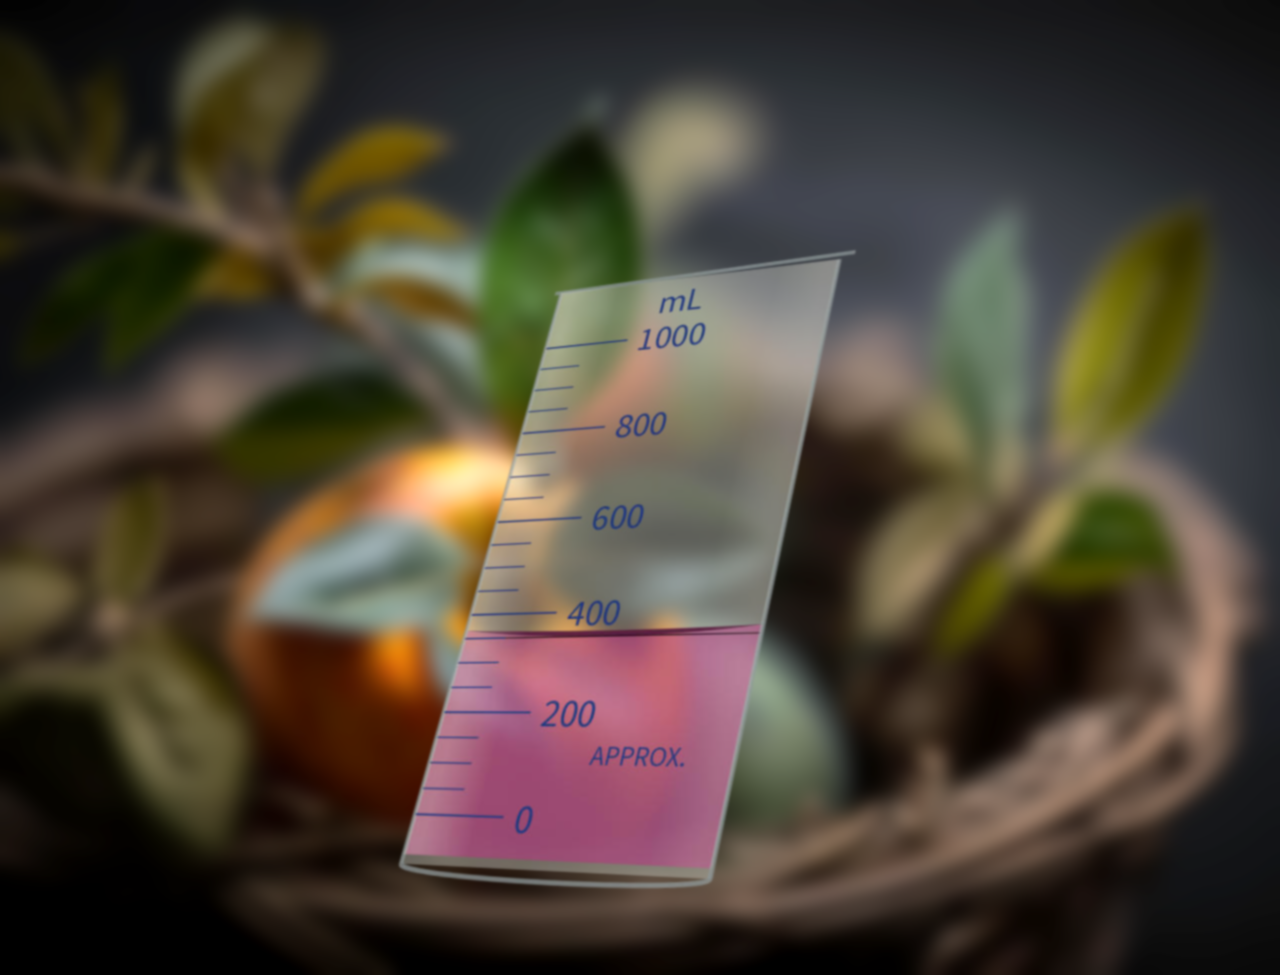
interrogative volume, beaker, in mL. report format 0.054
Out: 350
